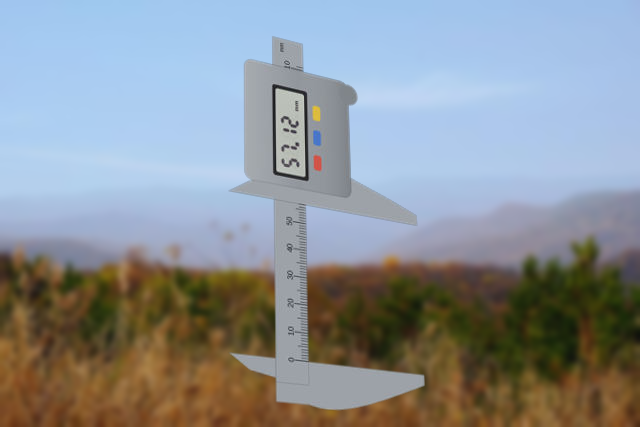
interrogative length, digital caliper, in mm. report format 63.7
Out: 57.12
